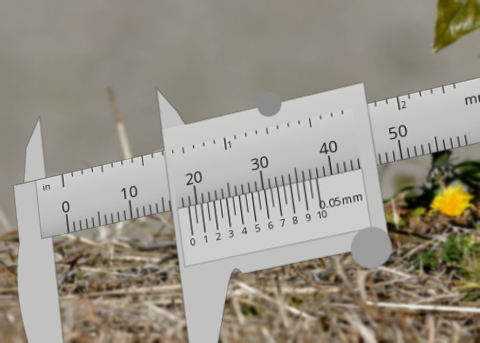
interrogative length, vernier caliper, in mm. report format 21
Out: 18.8
